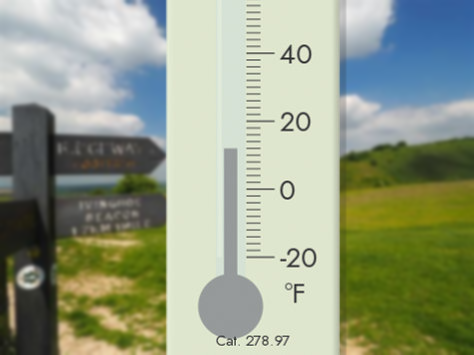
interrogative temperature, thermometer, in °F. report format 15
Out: 12
